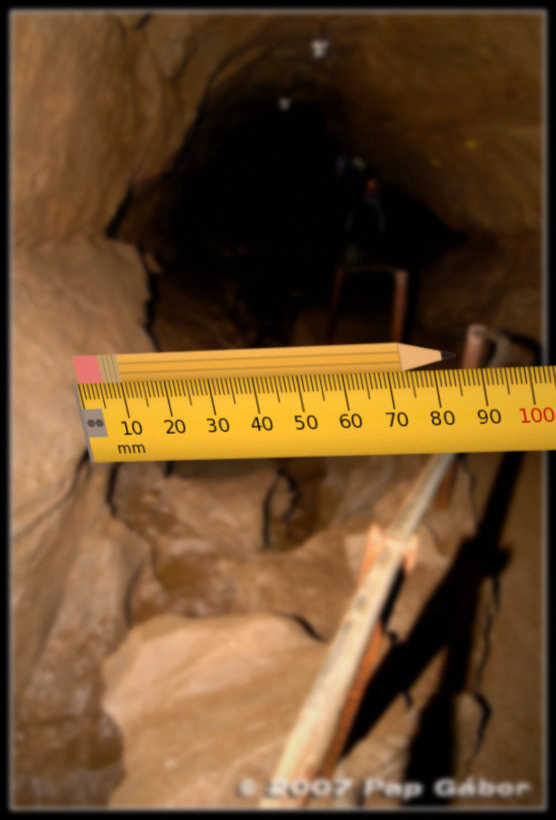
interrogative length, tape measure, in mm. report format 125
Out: 85
